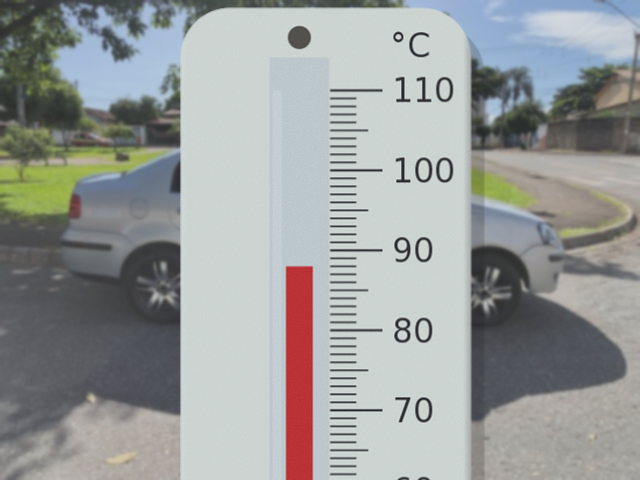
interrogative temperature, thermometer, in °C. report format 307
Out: 88
